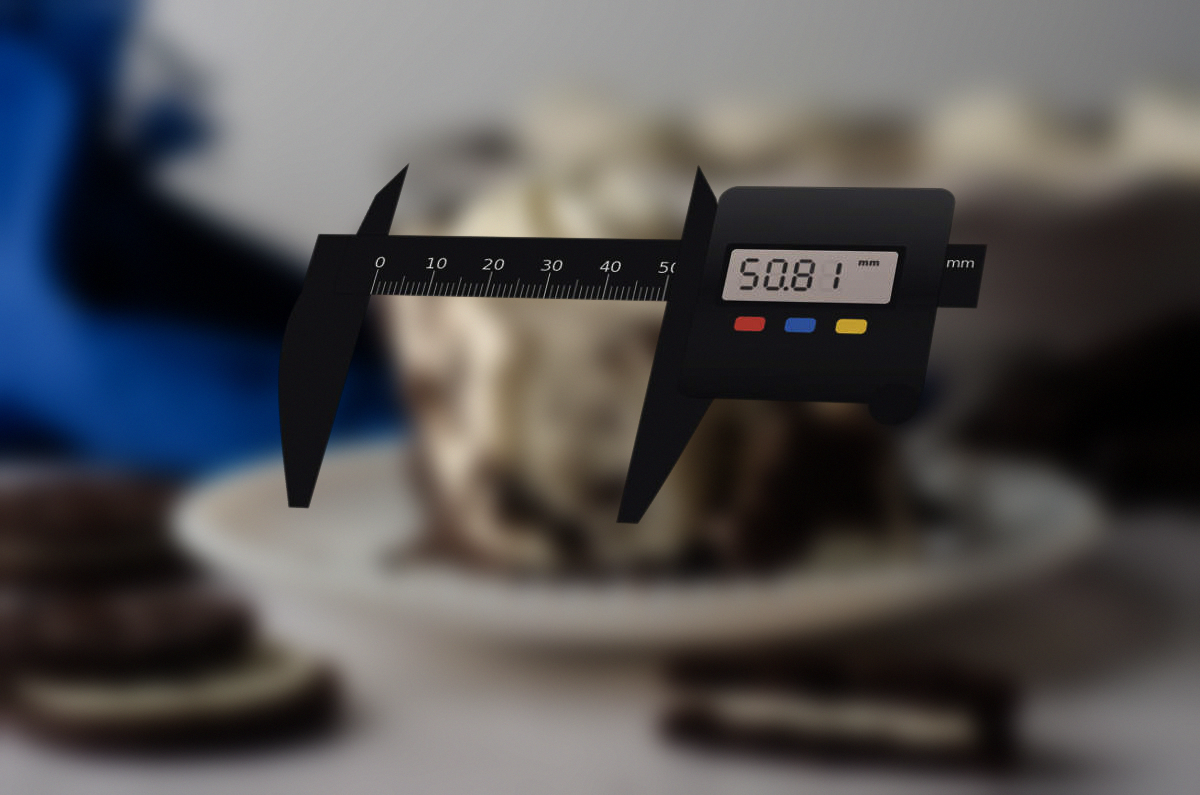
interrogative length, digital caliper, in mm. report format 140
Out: 50.81
